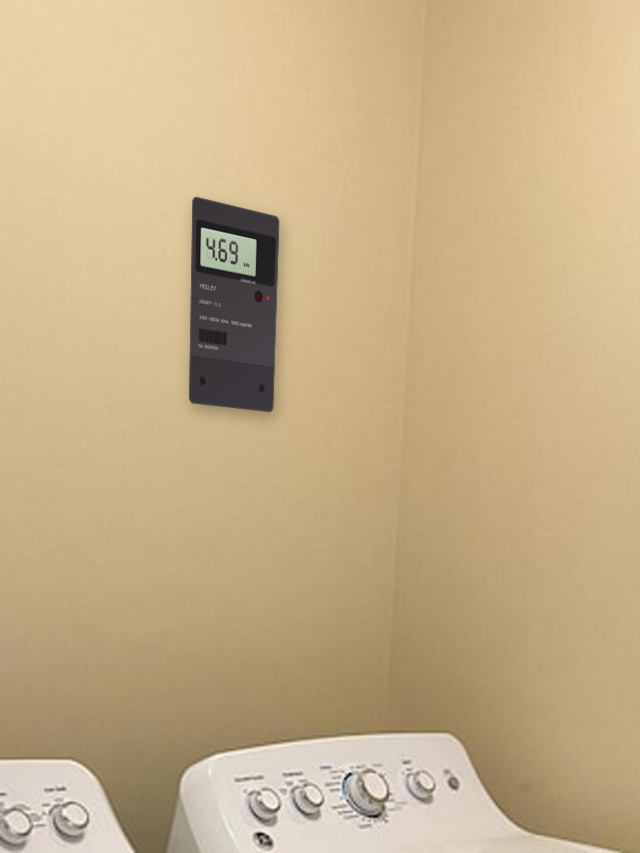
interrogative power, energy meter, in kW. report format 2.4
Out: 4.69
